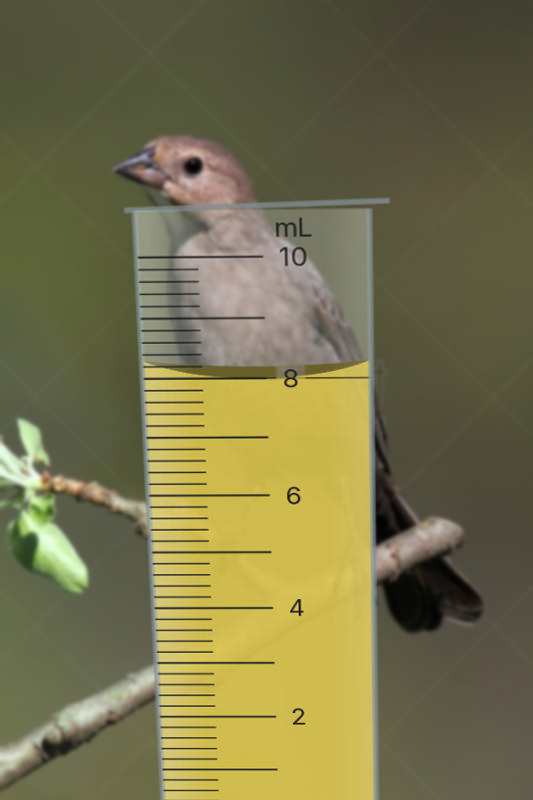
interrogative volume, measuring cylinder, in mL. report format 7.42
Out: 8
